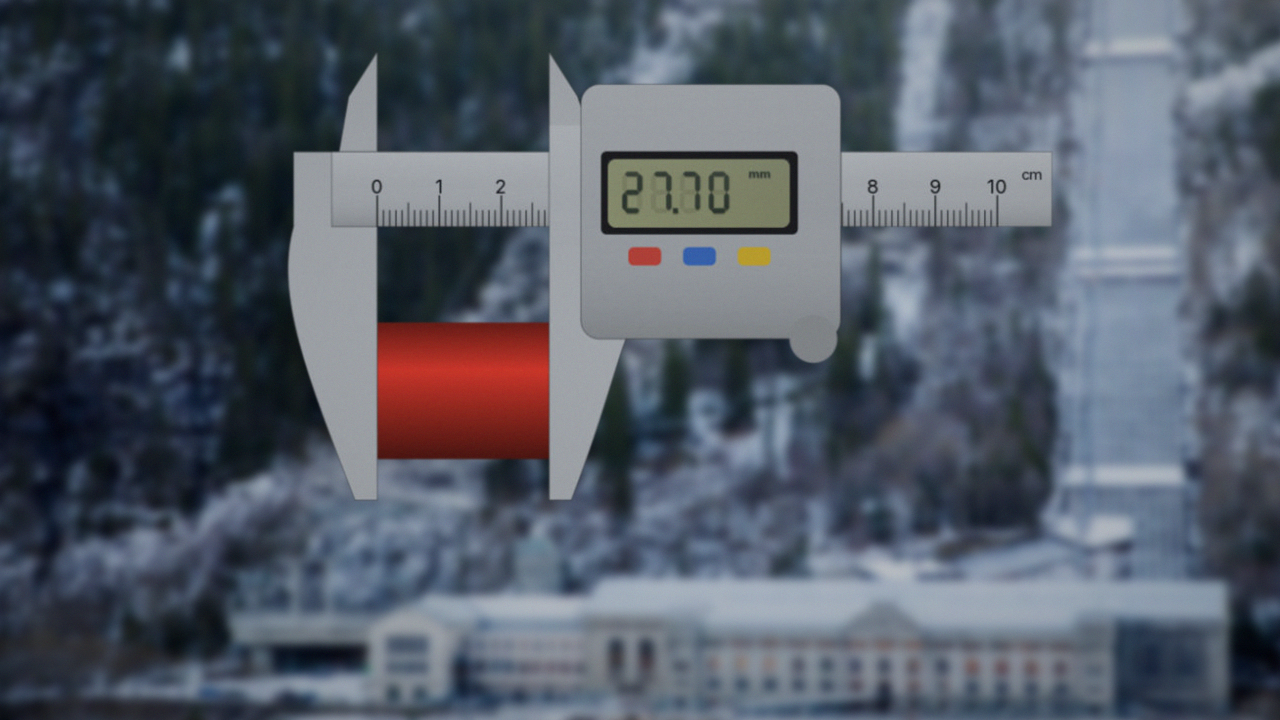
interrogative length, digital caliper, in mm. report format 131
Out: 27.70
